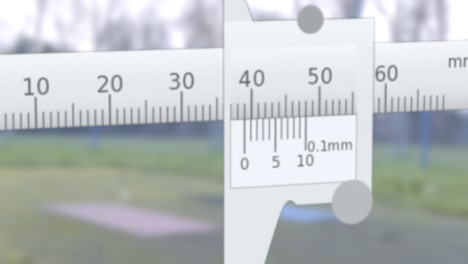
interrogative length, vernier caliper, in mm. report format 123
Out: 39.0
